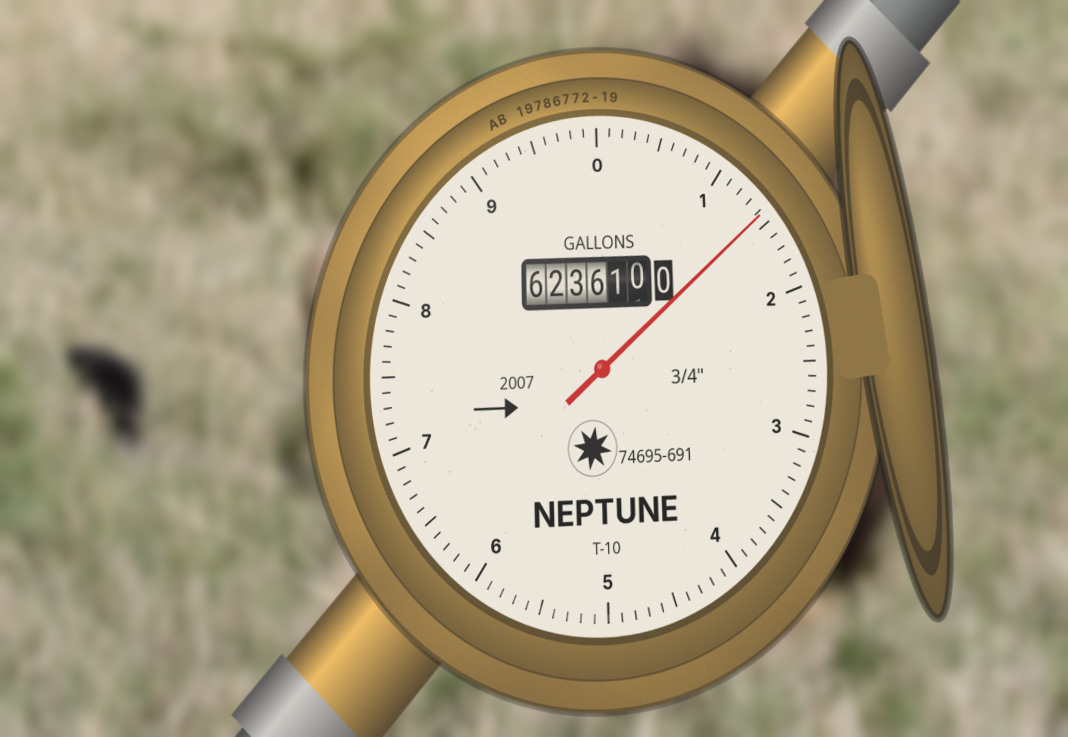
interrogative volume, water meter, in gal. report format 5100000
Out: 6236101.4
